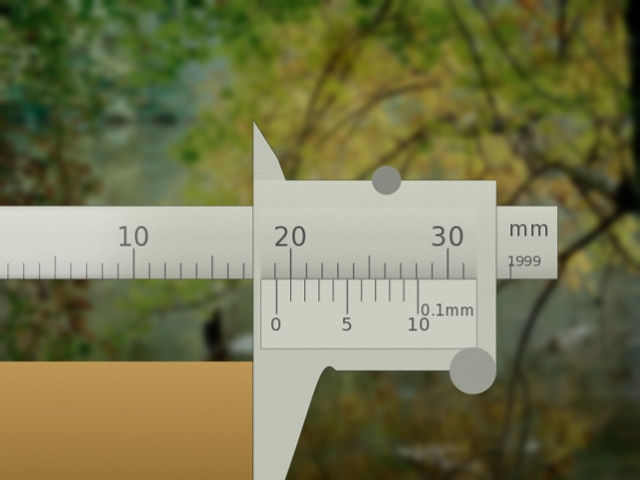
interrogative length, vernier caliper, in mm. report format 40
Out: 19.1
